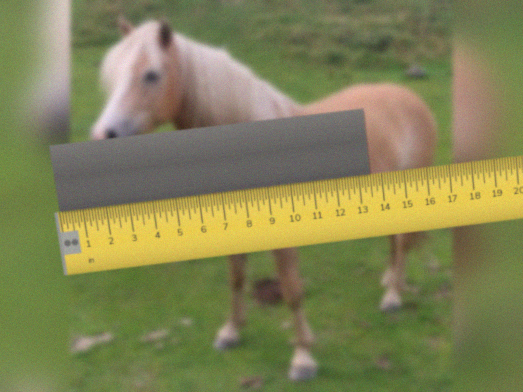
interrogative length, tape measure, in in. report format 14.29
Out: 13.5
